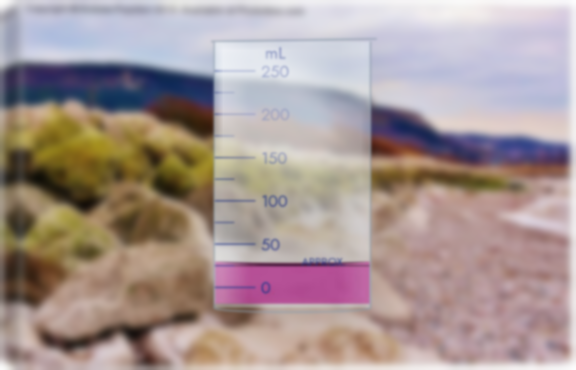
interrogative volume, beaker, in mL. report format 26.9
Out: 25
